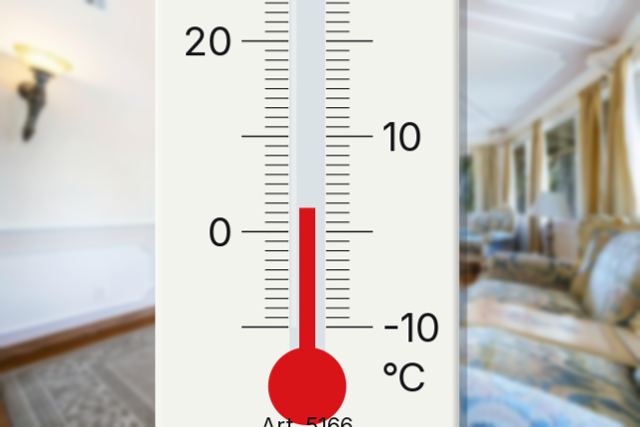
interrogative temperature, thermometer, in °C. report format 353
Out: 2.5
